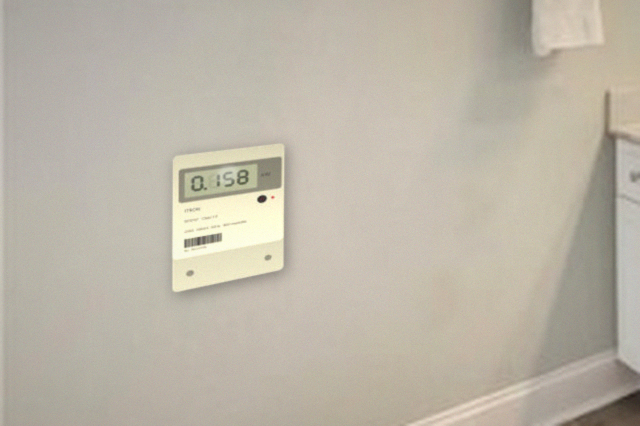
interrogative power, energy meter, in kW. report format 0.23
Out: 0.158
